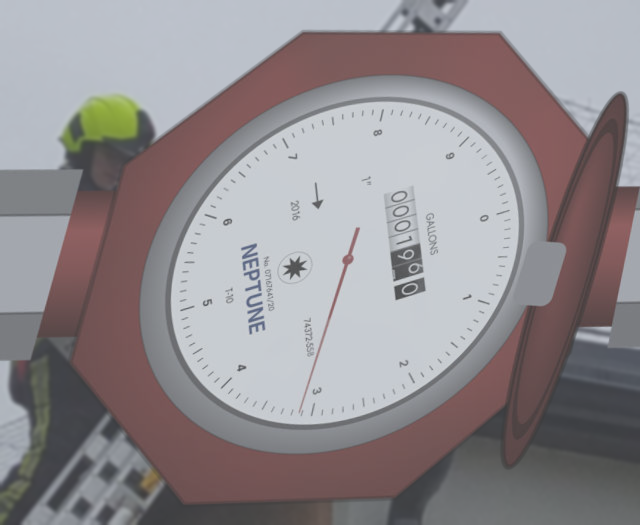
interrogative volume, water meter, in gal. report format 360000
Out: 1963.1
